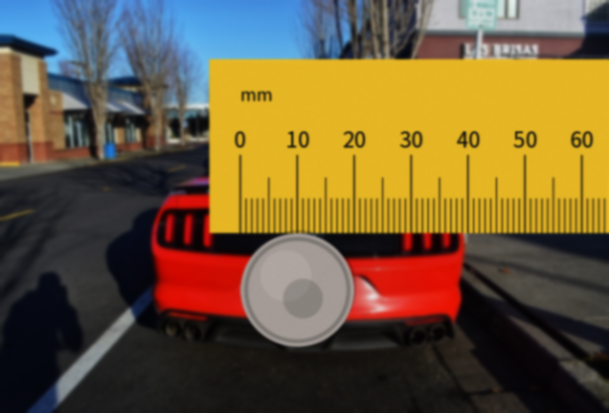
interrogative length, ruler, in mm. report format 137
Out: 20
